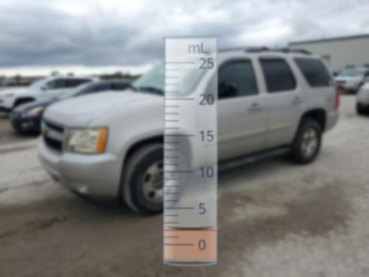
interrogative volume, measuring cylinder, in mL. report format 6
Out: 2
